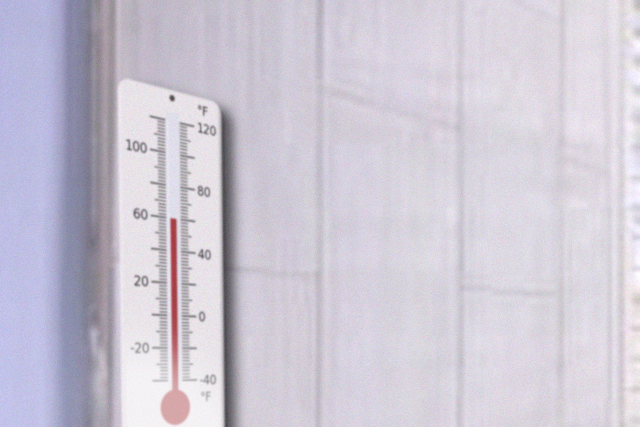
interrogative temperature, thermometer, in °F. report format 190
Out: 60
